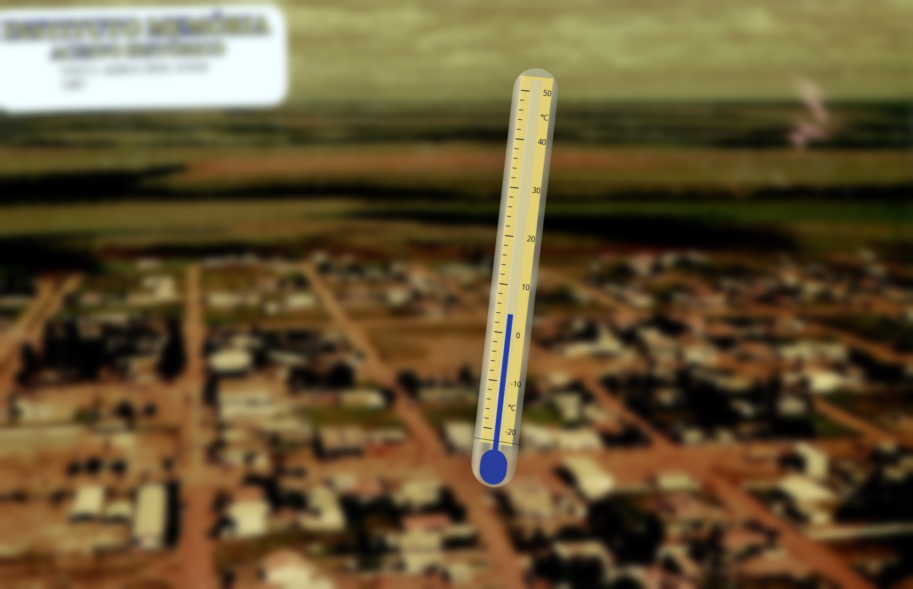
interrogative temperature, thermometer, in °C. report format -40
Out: 4
